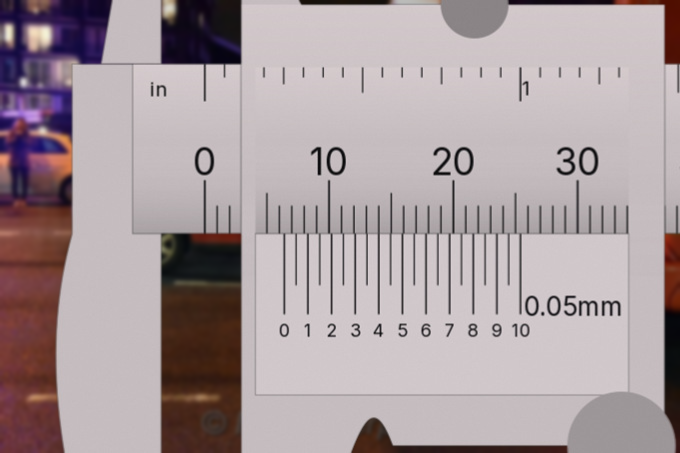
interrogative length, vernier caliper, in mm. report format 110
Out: 6.4
